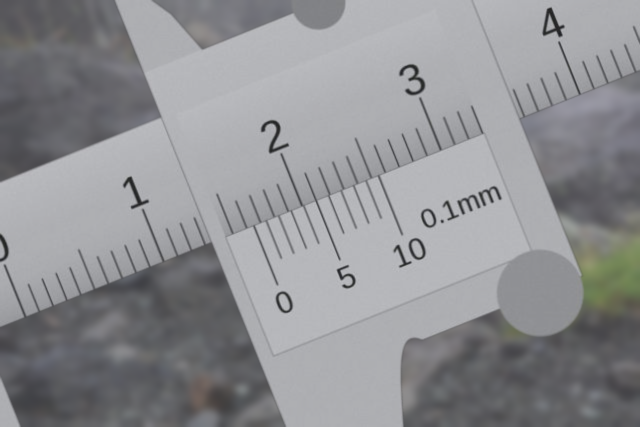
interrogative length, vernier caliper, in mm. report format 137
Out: 16.5
